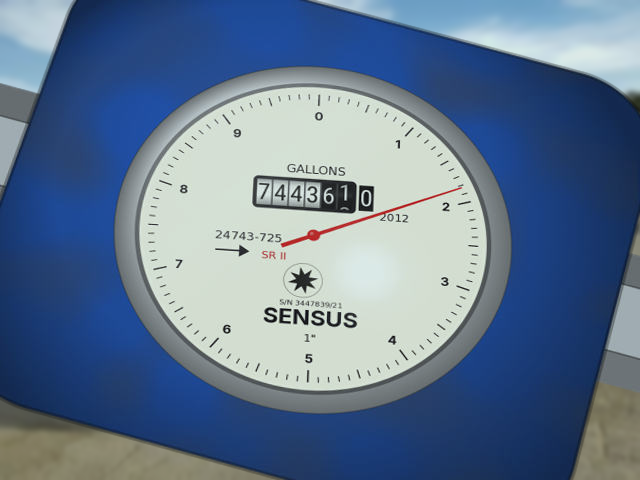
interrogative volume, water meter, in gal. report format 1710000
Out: 7443611.8
